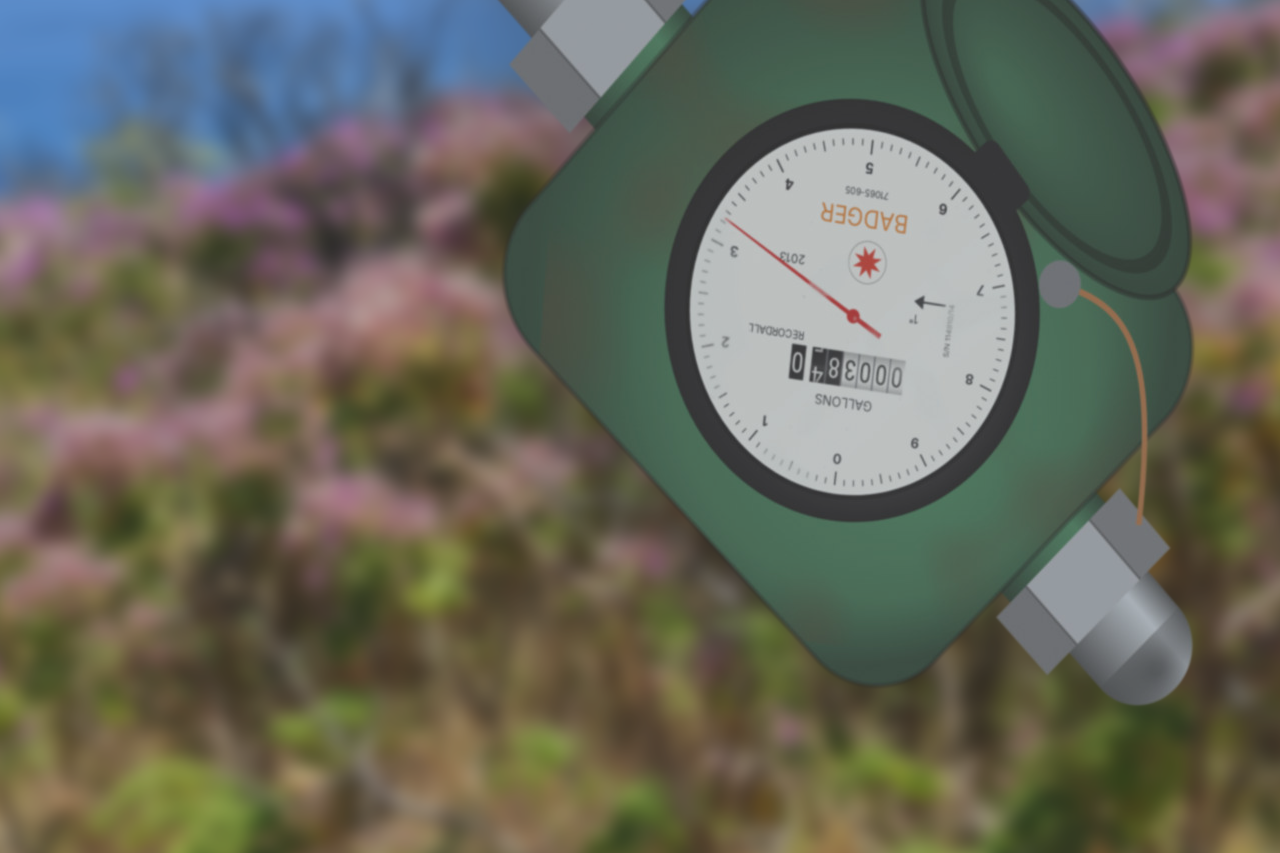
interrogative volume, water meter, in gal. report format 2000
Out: 3843.2
